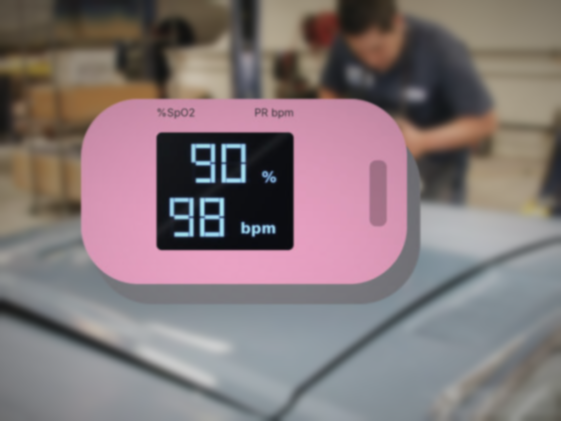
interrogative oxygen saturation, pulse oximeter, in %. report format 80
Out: 90
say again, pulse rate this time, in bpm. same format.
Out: 98
